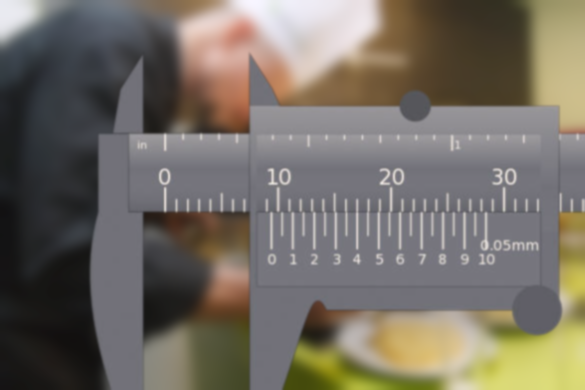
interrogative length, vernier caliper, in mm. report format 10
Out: 9.4
